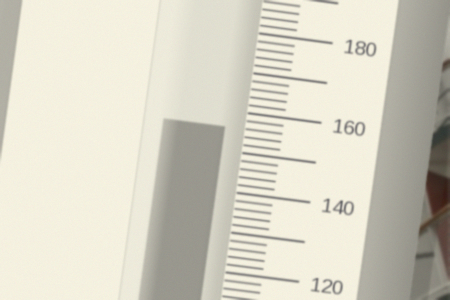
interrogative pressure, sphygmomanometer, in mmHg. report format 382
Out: 156
